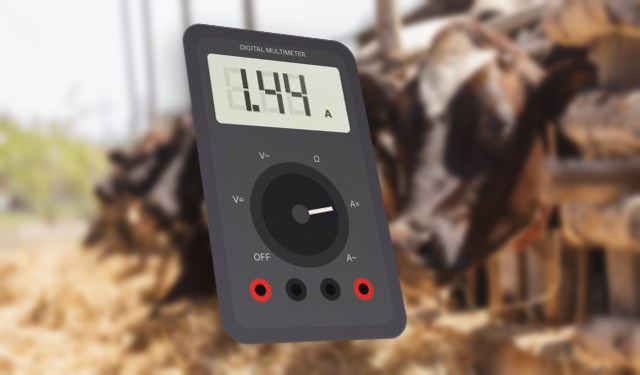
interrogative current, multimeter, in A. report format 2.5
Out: 1.44
